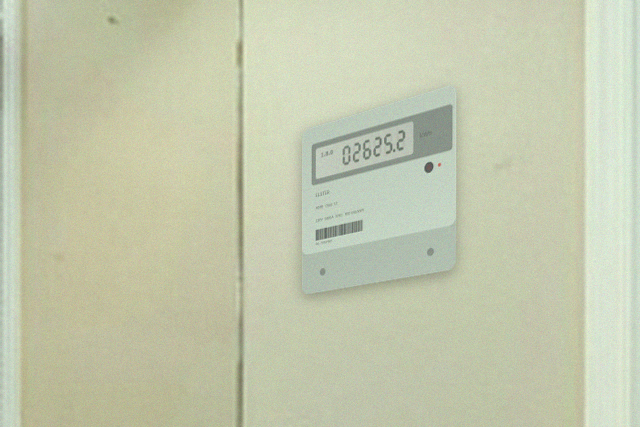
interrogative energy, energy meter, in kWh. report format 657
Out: 2625.2
